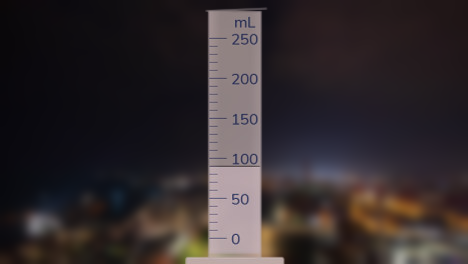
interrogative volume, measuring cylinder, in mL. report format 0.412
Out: 90
